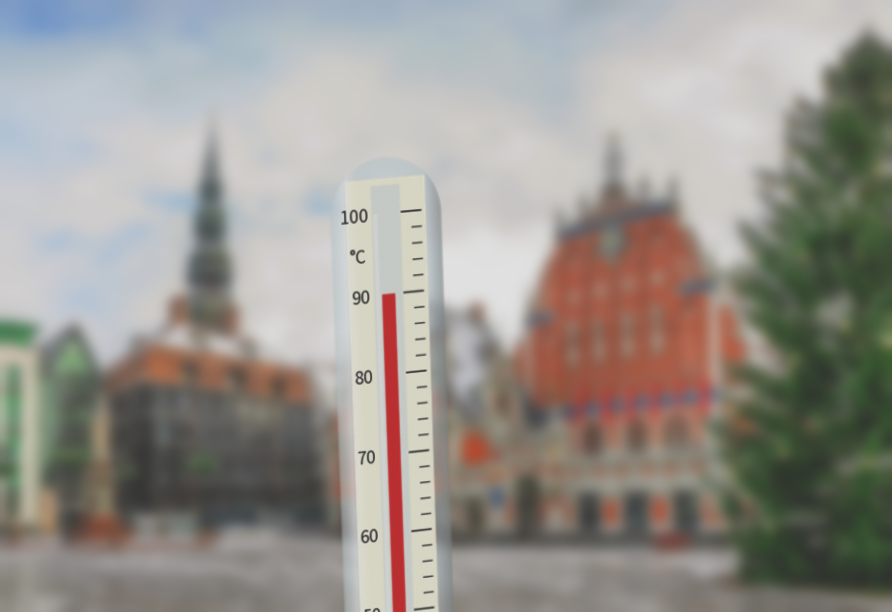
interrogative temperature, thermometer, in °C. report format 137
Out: 90
